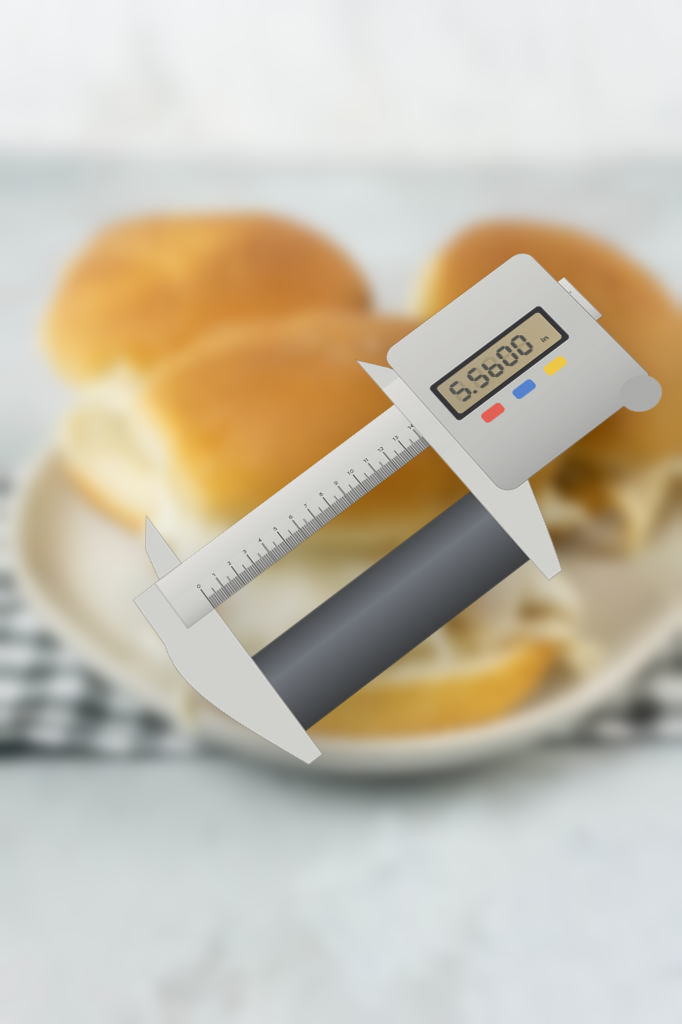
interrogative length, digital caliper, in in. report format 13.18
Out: 5.5600
